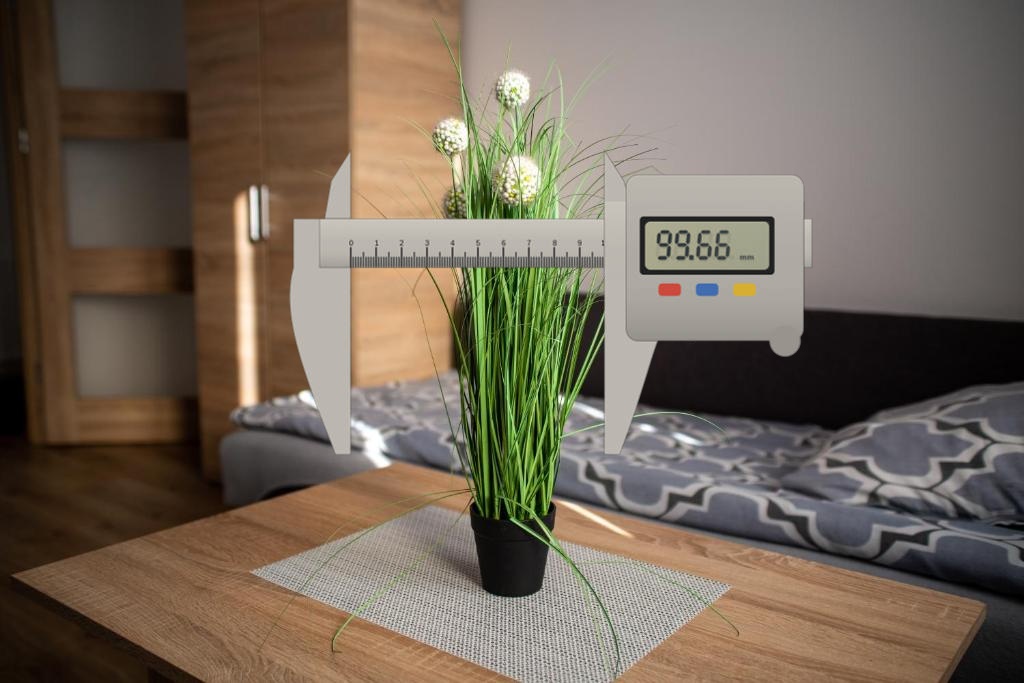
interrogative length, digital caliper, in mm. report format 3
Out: 99.66
